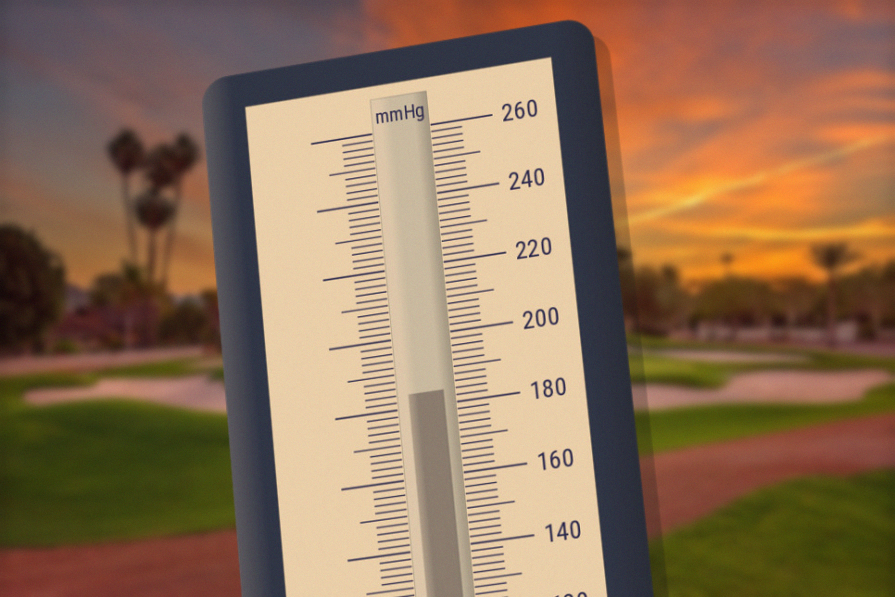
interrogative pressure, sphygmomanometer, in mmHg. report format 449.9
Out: 184
